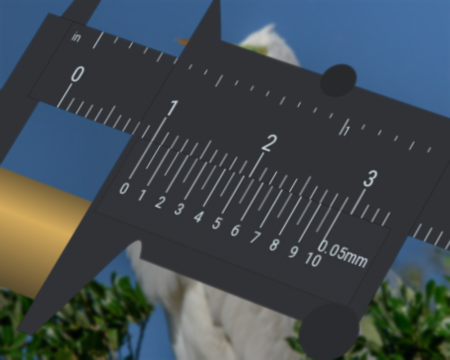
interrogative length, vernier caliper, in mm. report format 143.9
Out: 10.0
